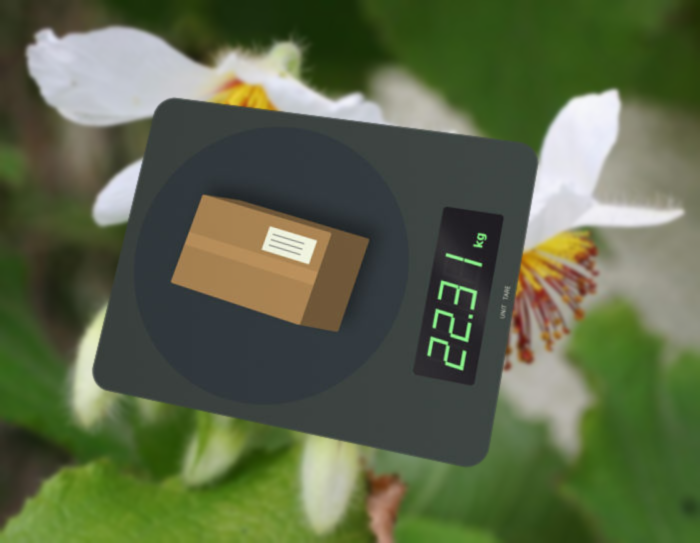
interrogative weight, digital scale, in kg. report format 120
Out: 22.31
